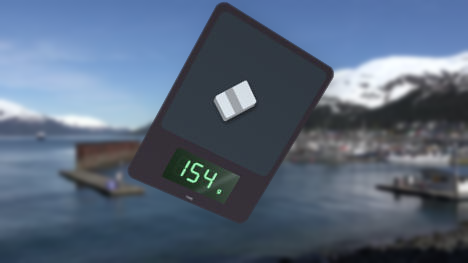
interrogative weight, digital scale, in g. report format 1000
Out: 154
